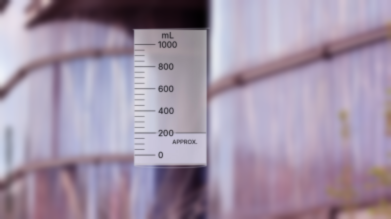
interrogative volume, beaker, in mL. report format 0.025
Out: 200
